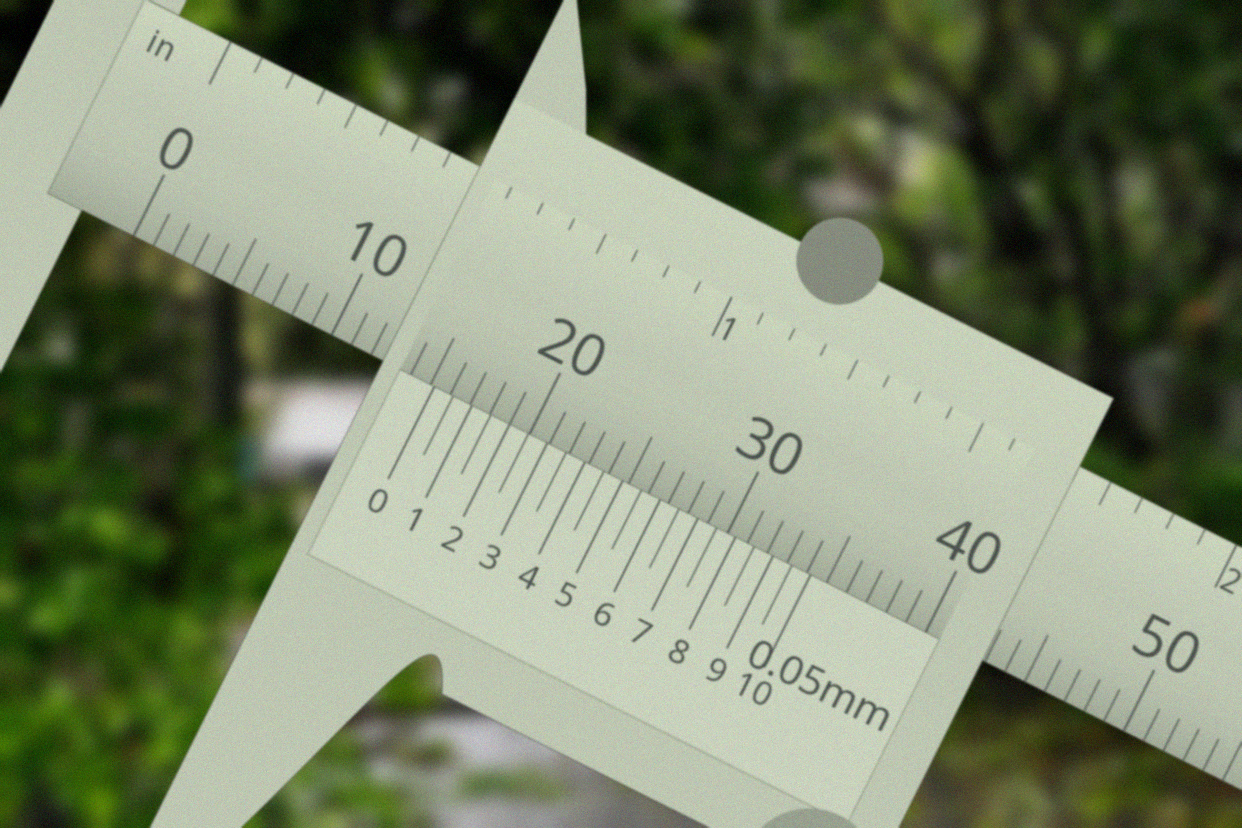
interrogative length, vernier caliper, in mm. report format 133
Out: 15.2
